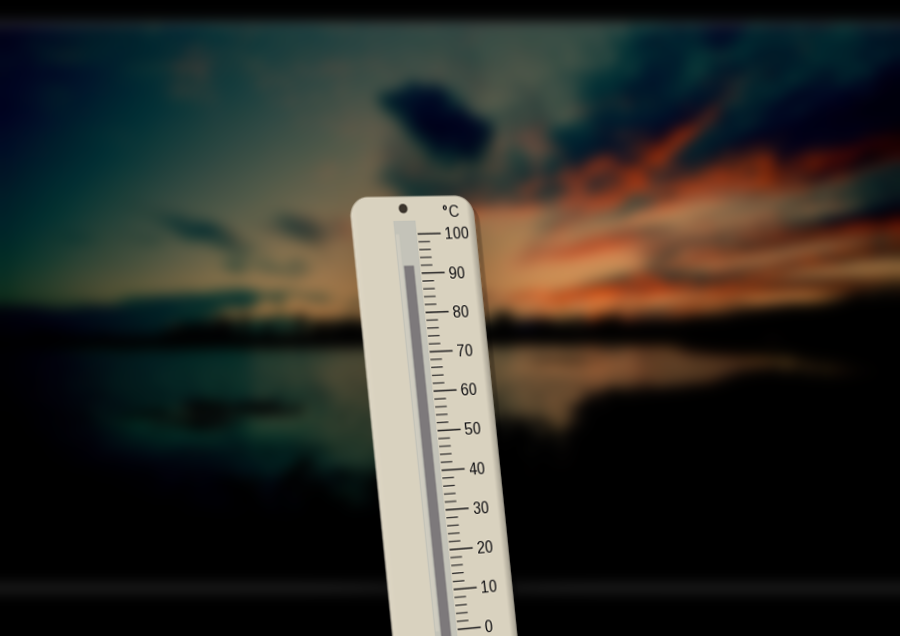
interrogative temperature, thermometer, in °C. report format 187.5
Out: 92
